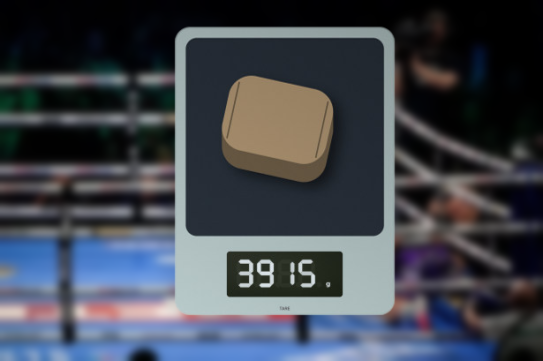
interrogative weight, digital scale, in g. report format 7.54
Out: 3915
